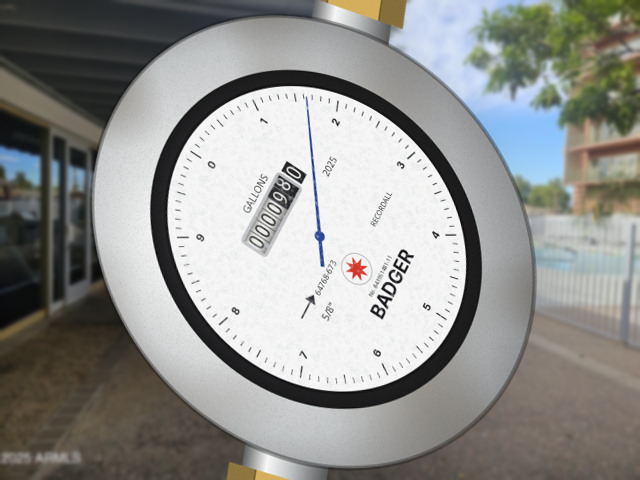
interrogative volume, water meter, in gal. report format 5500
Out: 981.6
